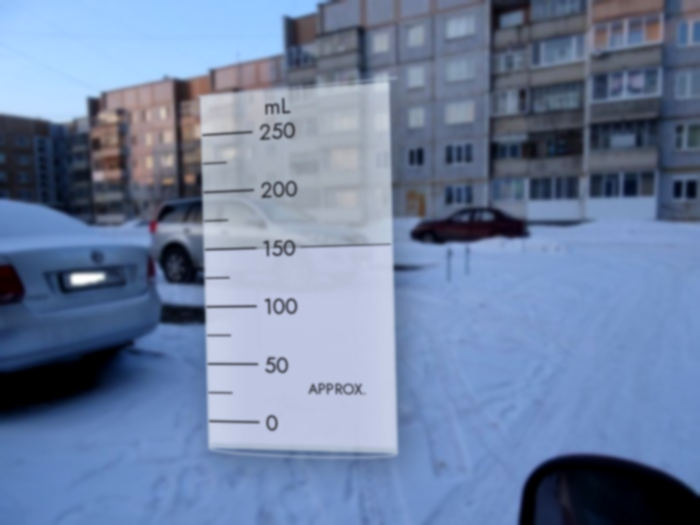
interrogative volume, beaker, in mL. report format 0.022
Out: 150
